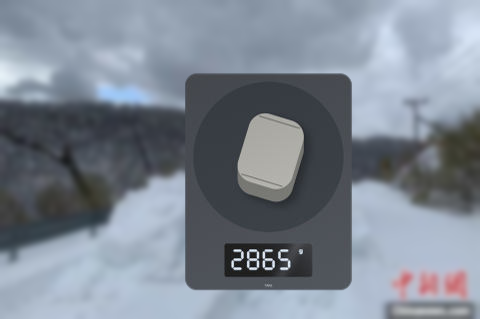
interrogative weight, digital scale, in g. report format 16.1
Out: 2865
